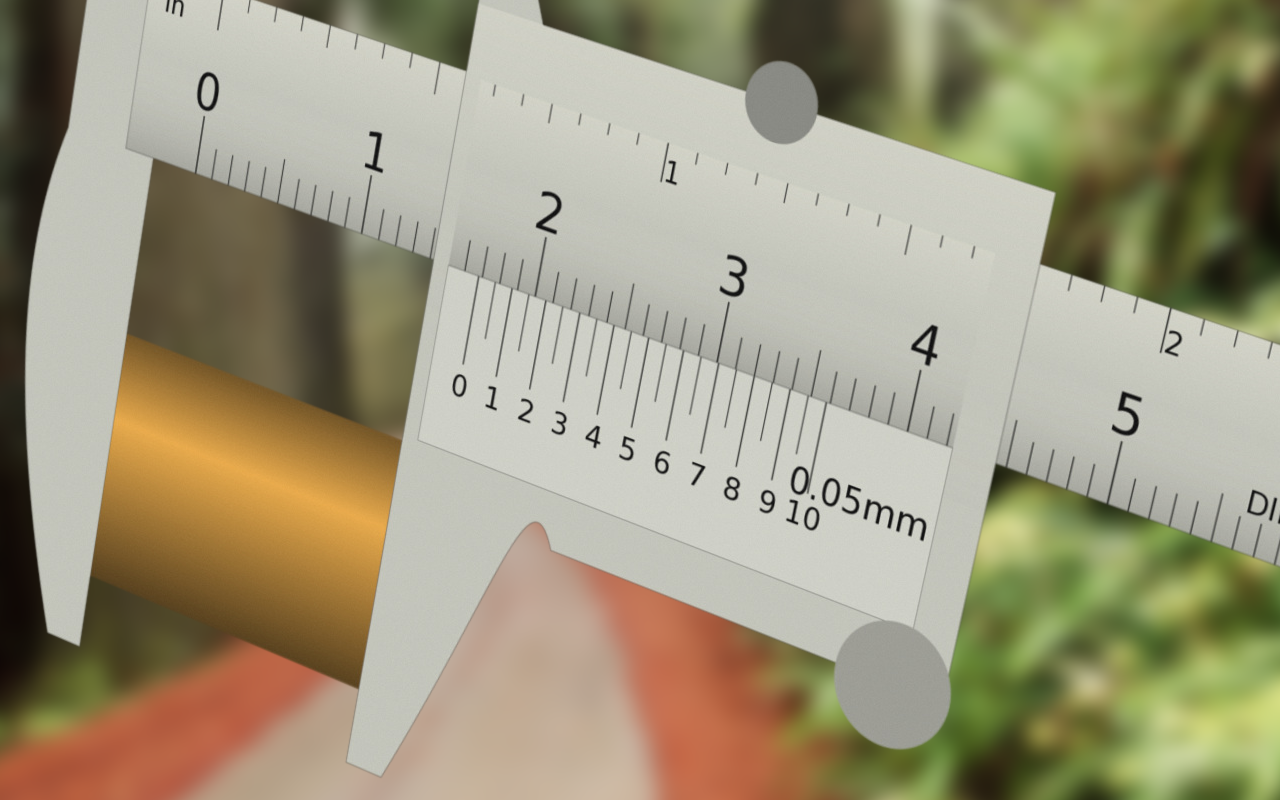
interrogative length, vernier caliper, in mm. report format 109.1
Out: 16.8
